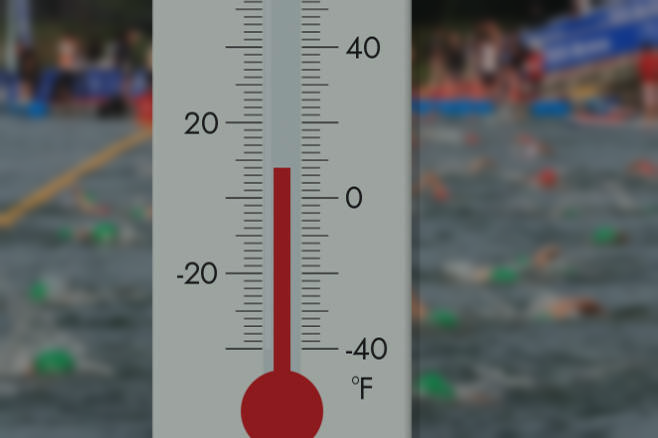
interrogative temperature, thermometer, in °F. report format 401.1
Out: 8
